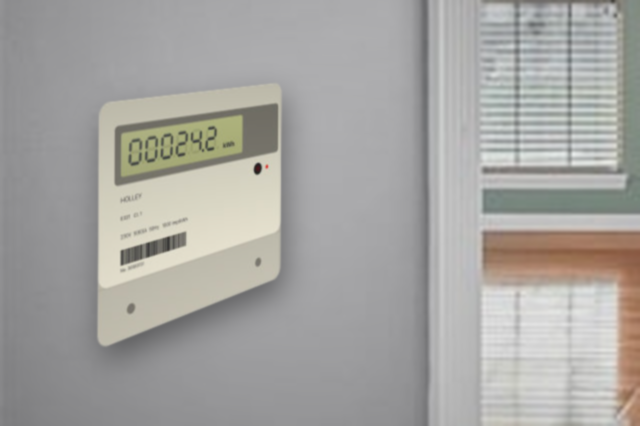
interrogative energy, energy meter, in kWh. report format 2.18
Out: 24.2
